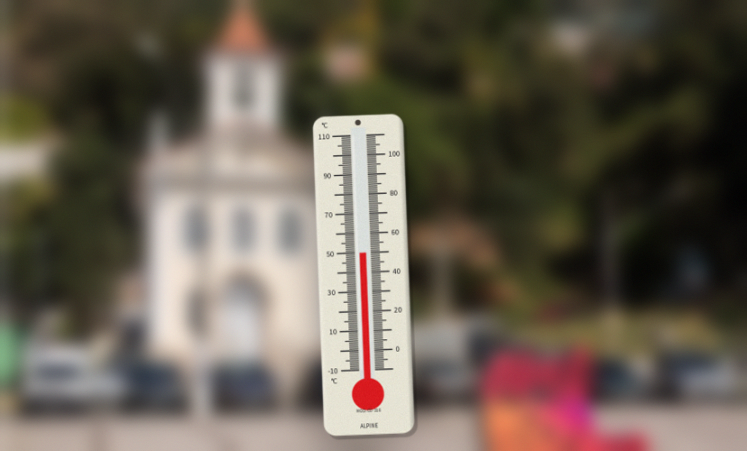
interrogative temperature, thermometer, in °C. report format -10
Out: 50
